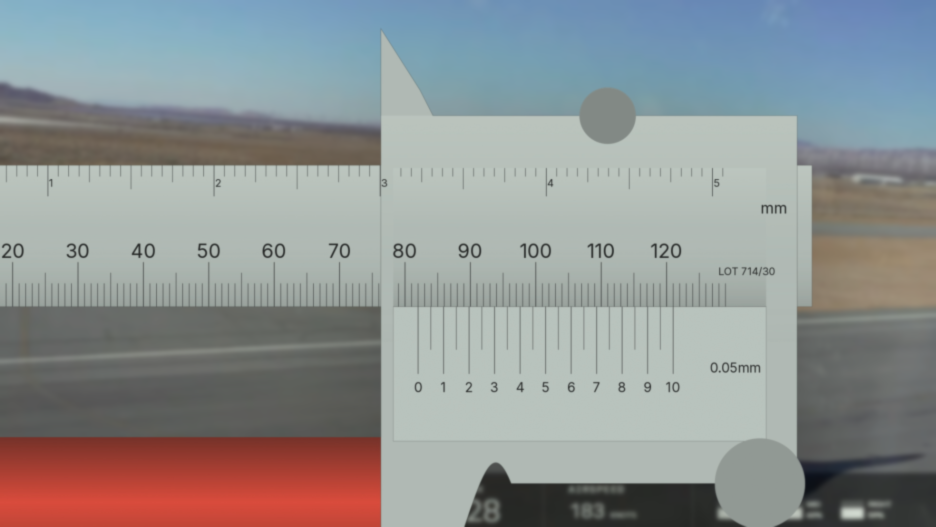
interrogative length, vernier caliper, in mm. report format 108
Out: 82.0
